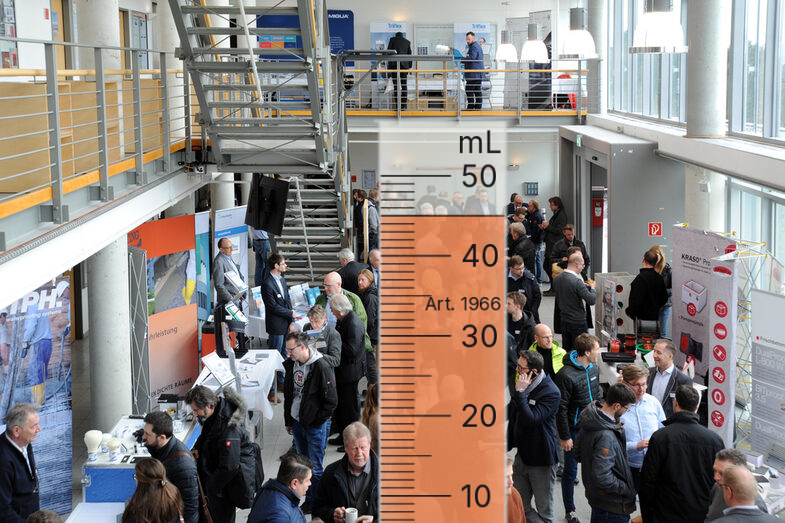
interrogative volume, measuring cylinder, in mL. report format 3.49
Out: 45
